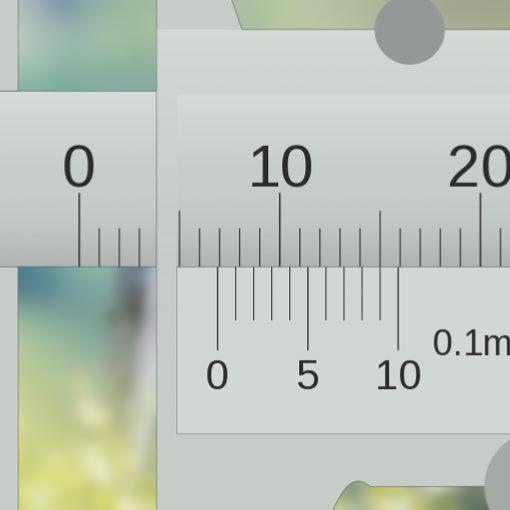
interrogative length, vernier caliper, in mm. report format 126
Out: 6.9
